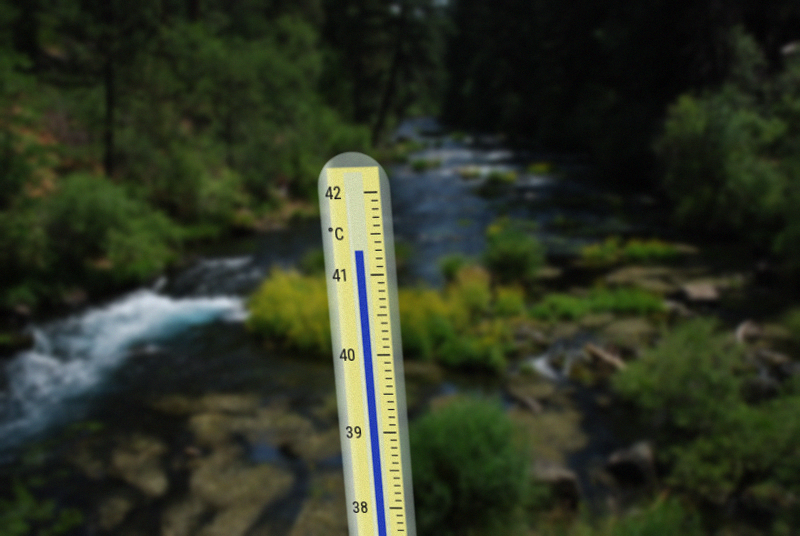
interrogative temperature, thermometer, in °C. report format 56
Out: 41.3
